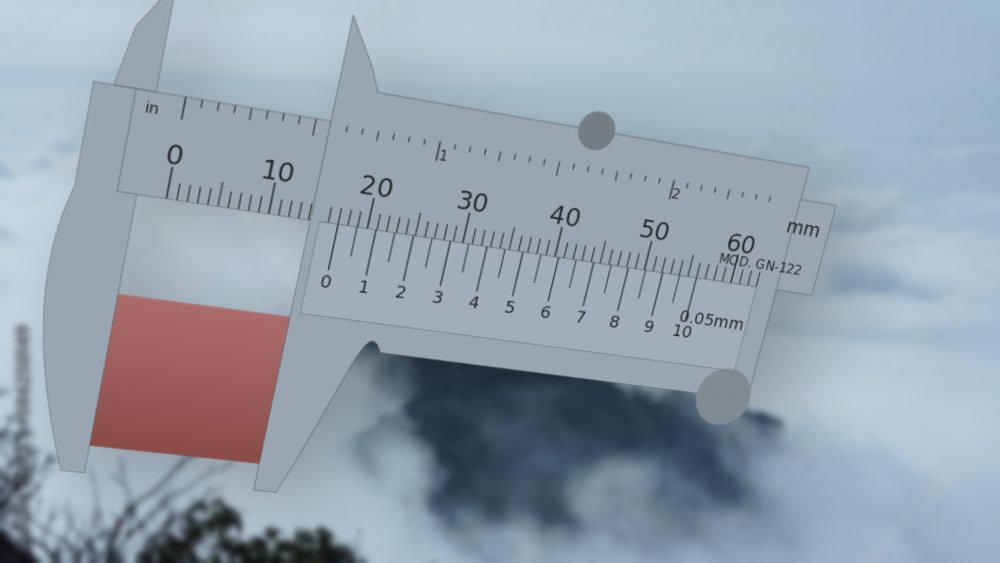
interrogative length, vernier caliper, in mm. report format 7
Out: 17.0
